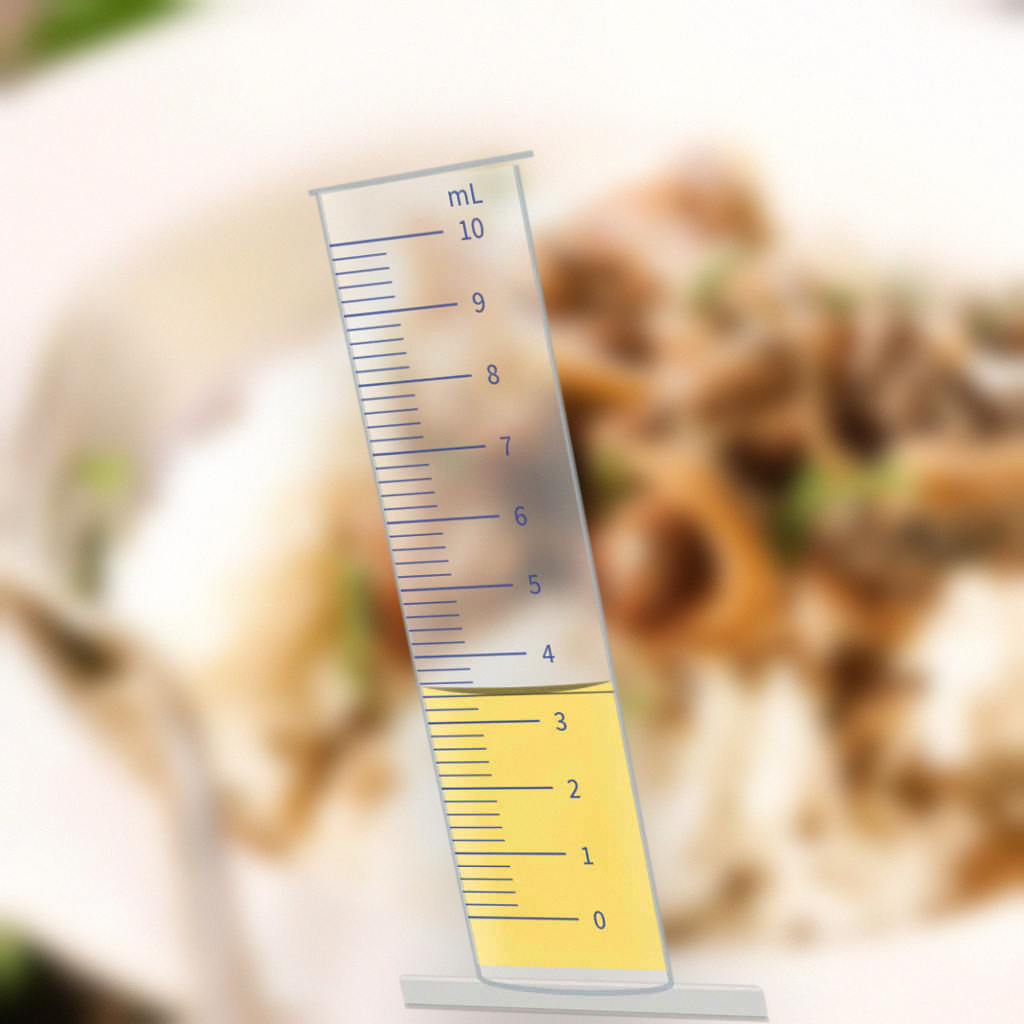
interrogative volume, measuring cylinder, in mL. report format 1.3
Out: 3.4
